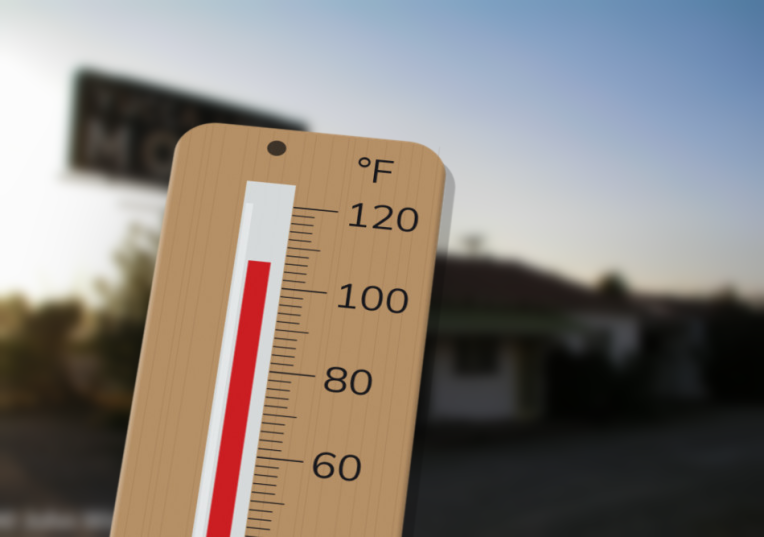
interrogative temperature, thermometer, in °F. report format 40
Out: 106
